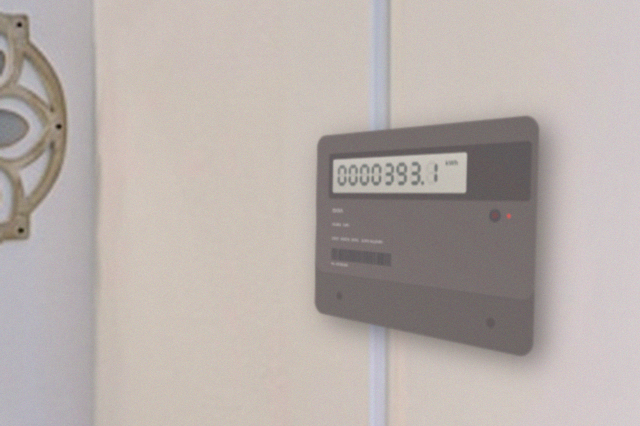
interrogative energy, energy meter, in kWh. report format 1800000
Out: 393.1
